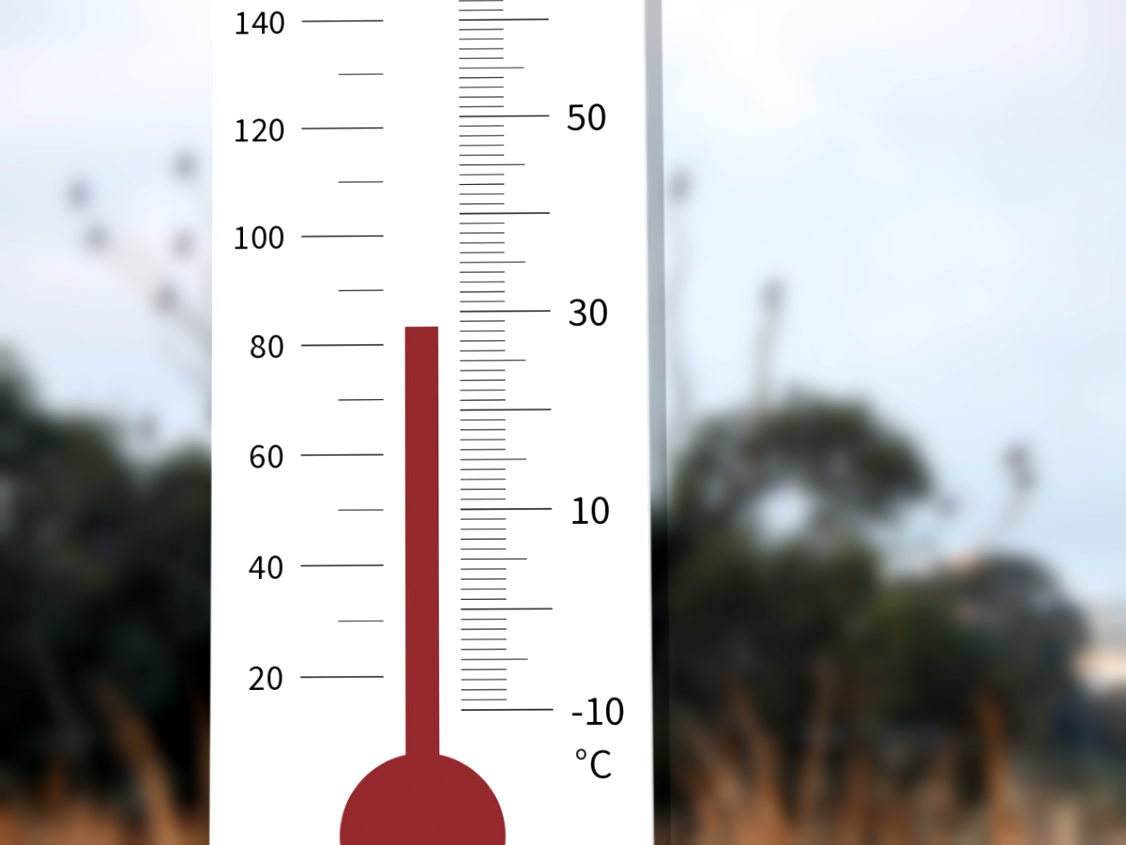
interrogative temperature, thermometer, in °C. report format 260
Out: 28.5
